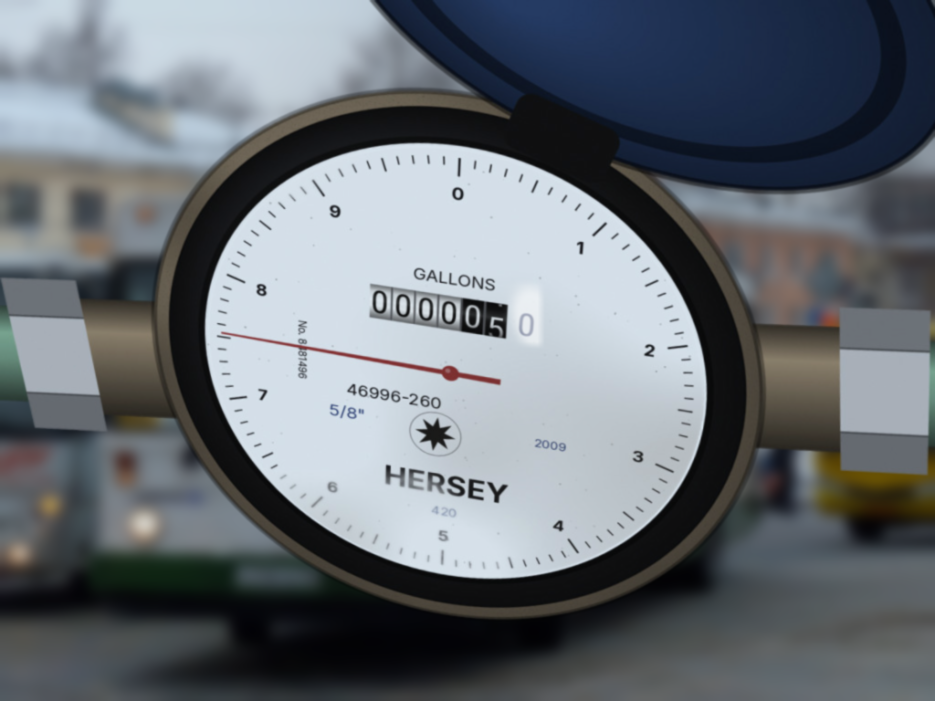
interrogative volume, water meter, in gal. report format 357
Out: 47.5
